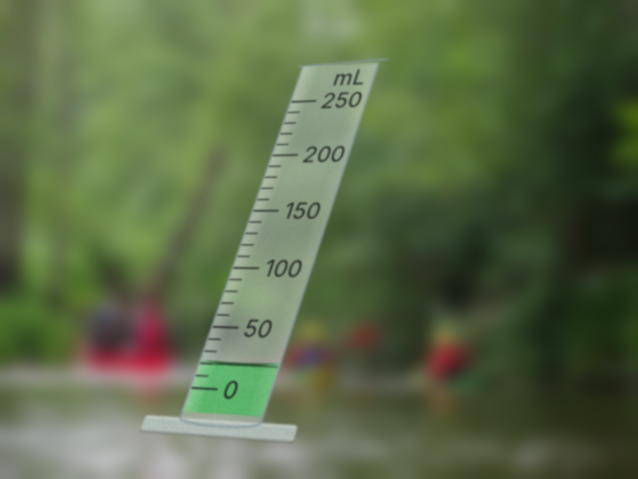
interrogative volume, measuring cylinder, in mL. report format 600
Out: 20
